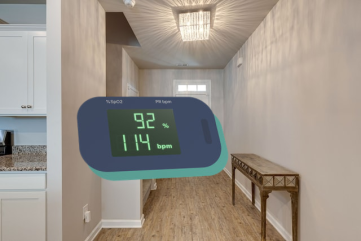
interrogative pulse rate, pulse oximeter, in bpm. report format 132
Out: 114
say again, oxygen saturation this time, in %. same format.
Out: 92
